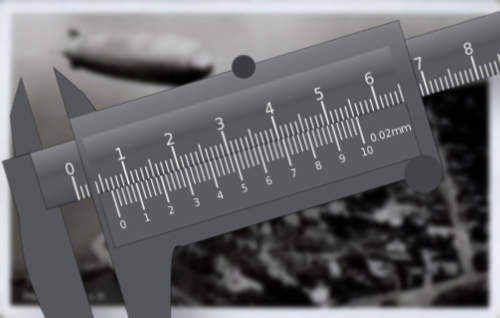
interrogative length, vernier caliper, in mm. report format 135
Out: 6.5
